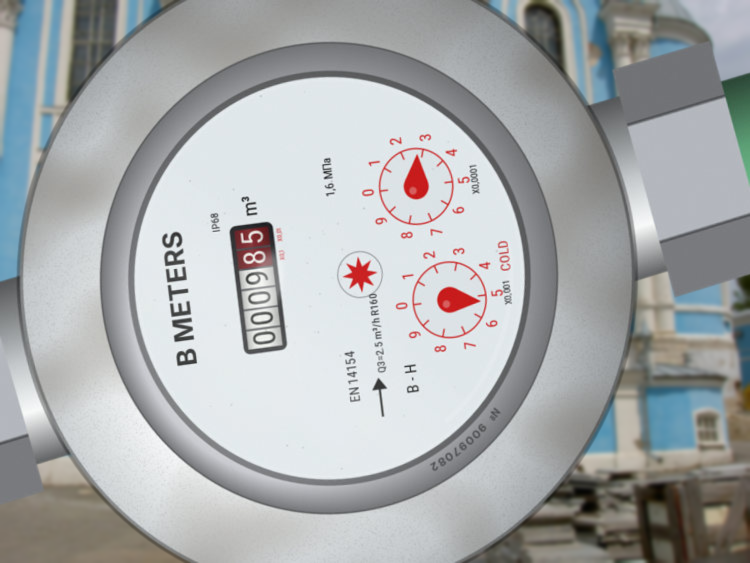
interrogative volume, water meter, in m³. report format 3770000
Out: 9.8552
